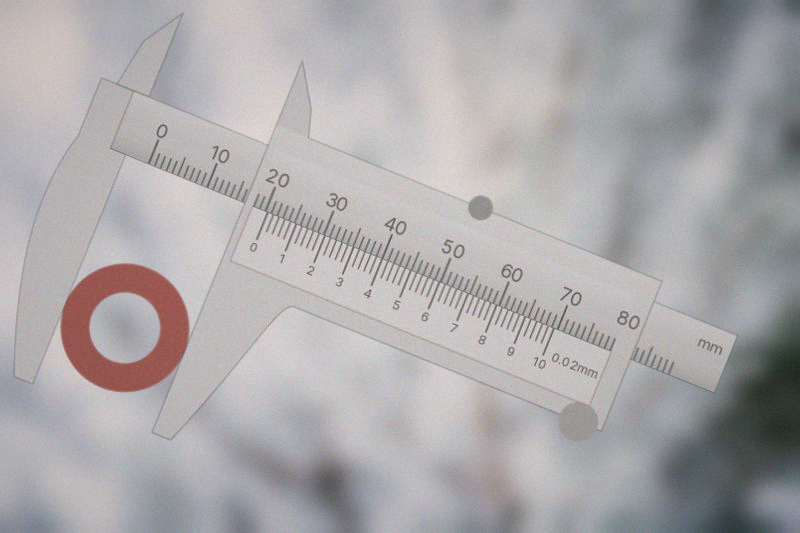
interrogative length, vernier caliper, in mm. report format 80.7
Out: 20.4
